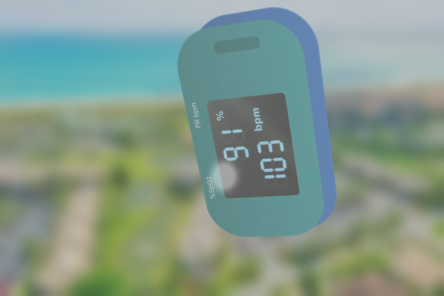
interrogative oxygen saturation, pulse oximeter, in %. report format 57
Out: 91
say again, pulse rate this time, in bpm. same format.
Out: 103
